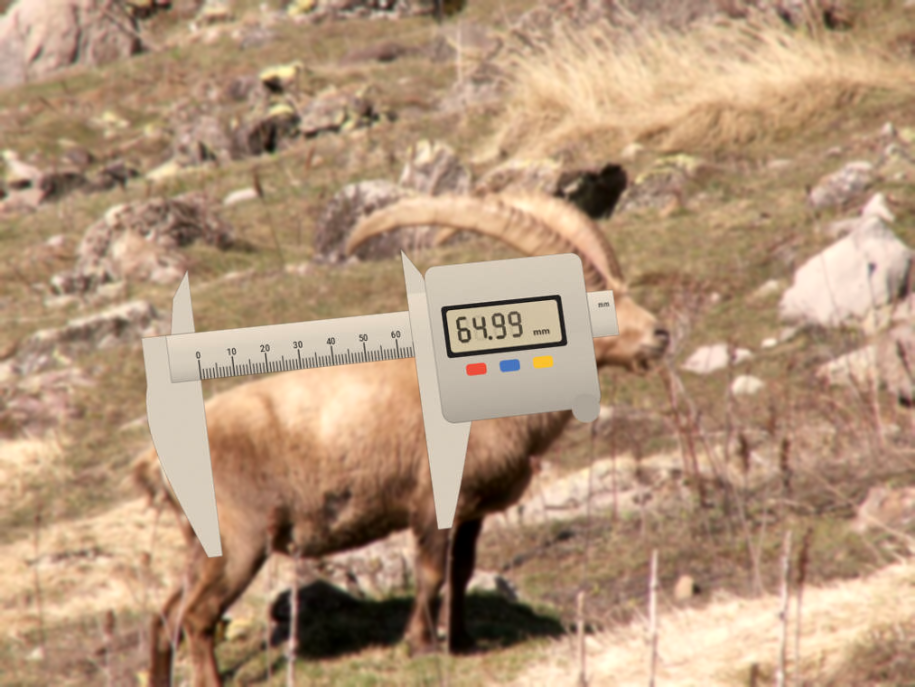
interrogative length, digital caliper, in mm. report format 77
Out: 64.99
